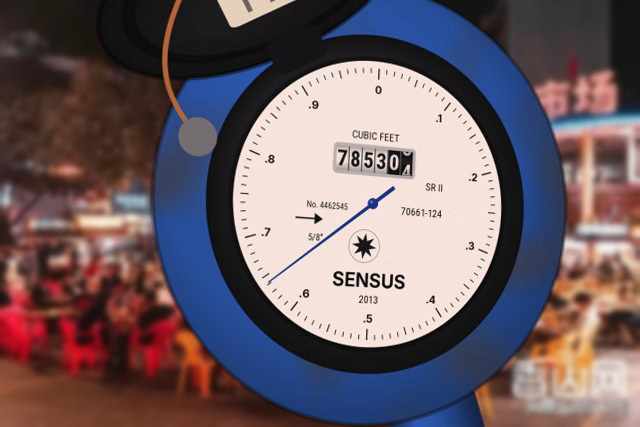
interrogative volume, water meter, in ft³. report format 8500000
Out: 785303.64
